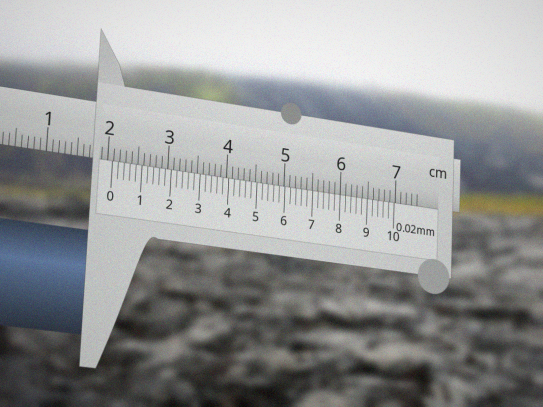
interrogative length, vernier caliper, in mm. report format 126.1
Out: 20.8
